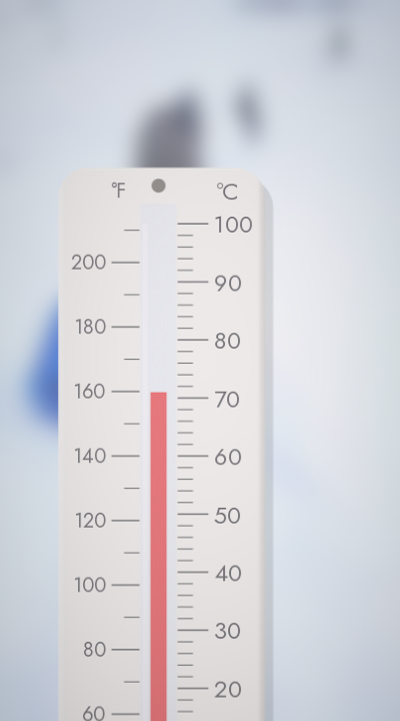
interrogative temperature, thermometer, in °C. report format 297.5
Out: 71
